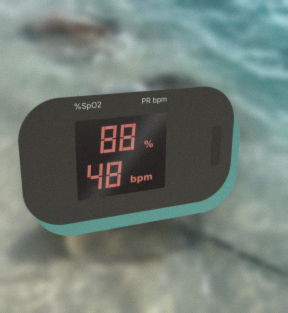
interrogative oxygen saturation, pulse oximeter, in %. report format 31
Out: 88
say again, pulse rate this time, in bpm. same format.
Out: 48
